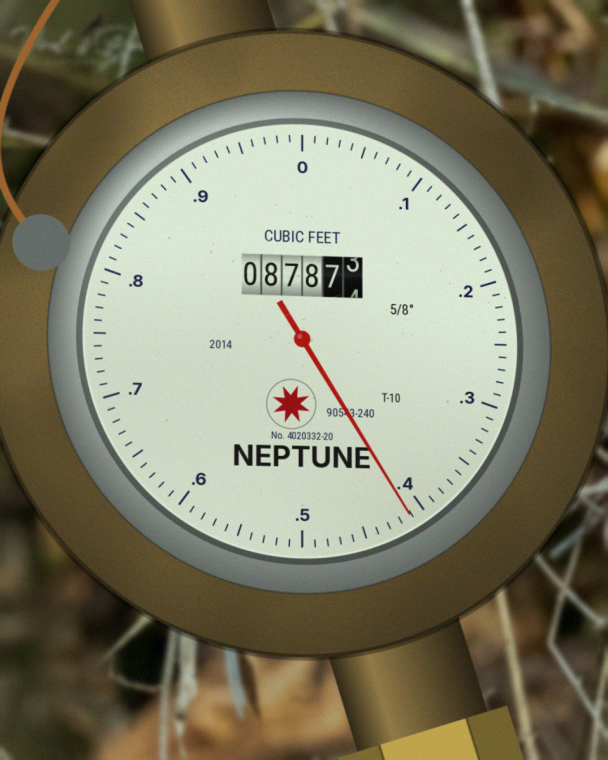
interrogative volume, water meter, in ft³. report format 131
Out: 87873.41
